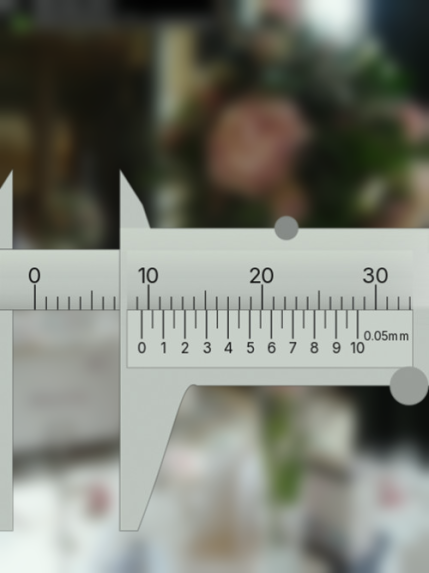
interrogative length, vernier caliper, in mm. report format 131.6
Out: 9.4
